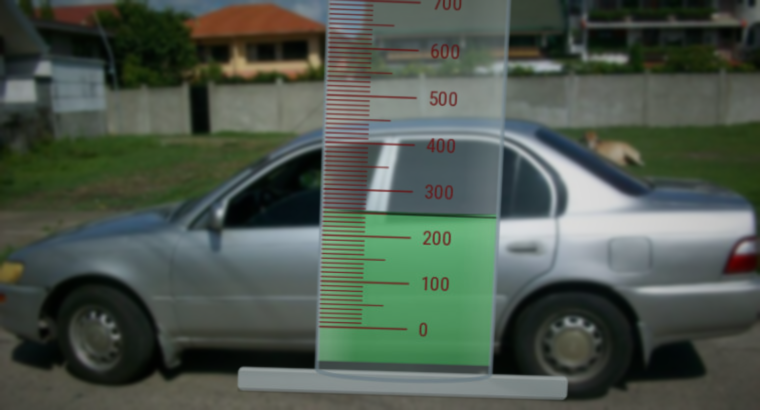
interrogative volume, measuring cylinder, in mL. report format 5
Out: 250
